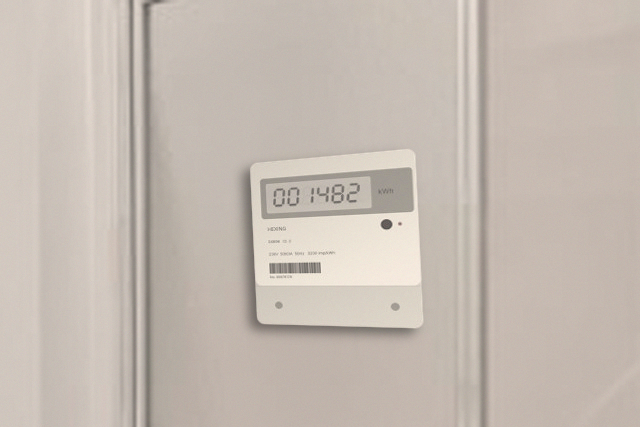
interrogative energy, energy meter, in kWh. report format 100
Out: 1482
